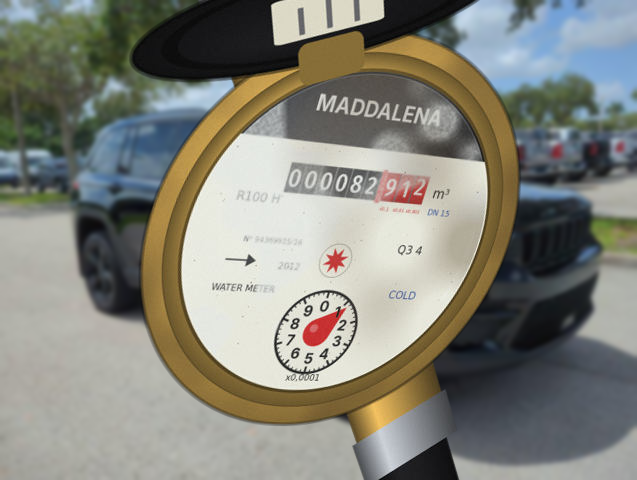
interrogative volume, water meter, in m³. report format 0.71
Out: 82.9121
